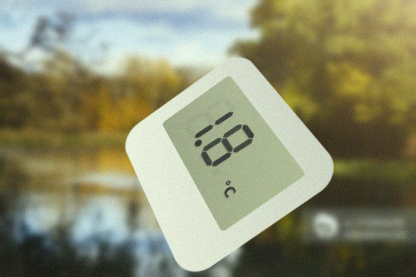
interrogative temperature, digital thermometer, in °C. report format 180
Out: 1.8
